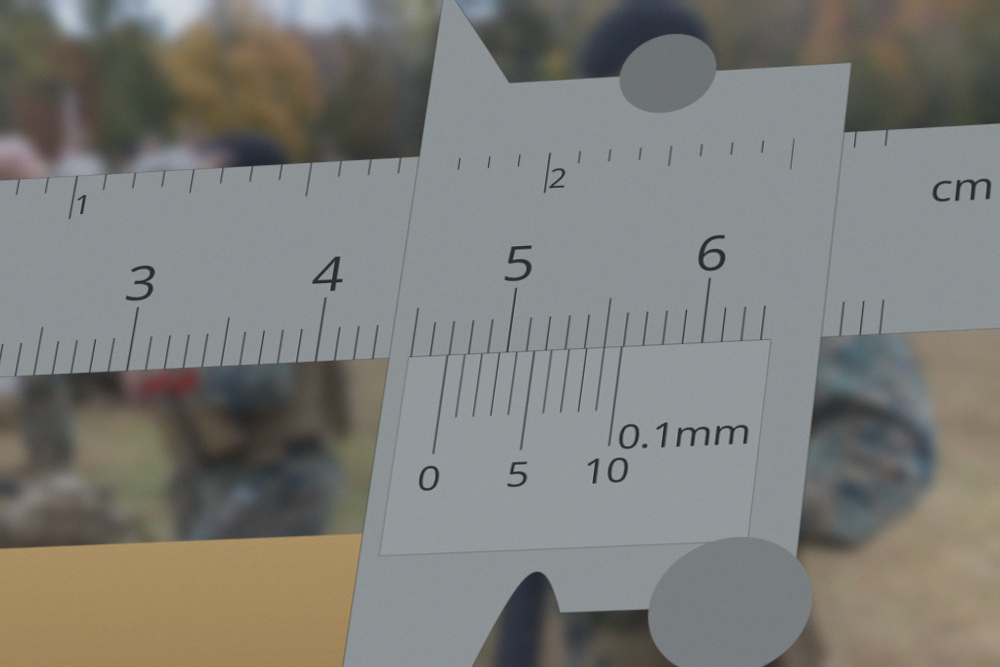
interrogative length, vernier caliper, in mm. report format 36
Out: 46.9
